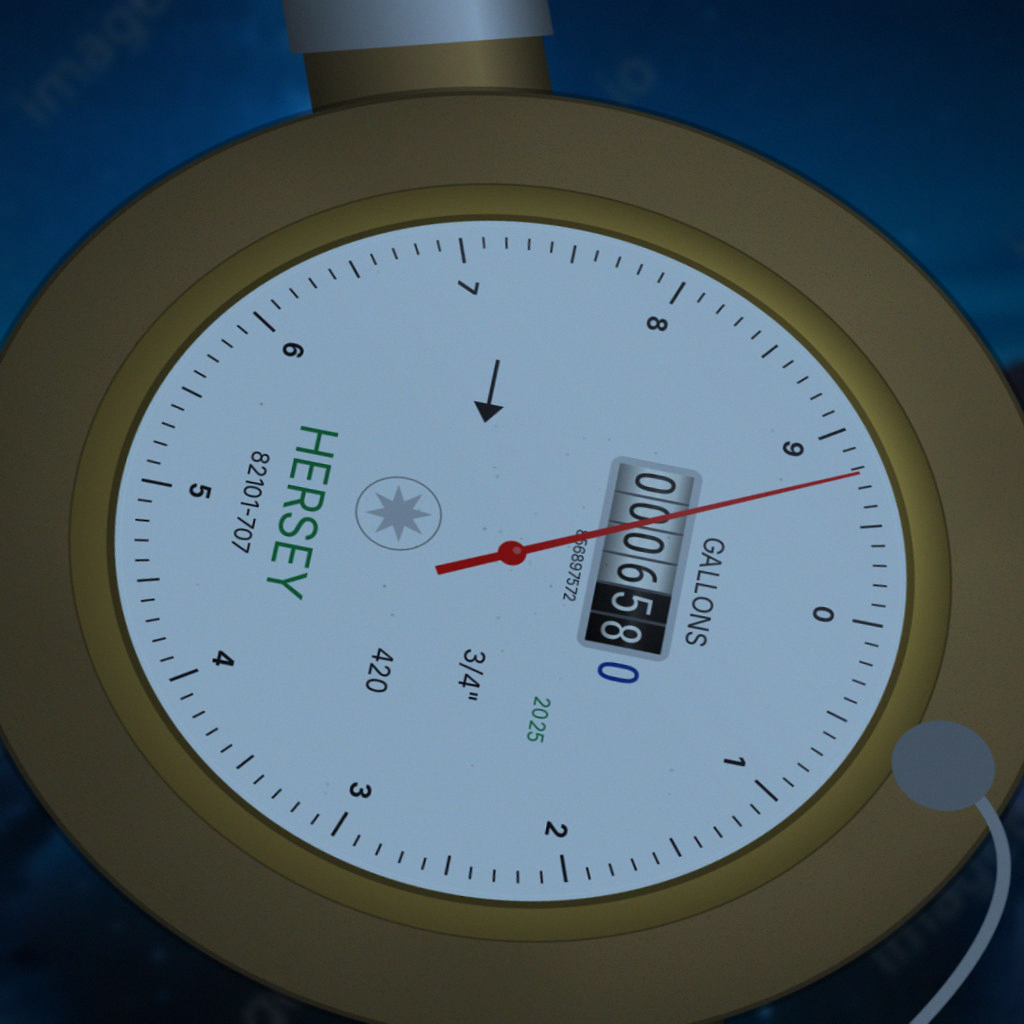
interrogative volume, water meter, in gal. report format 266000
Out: 6579.2
